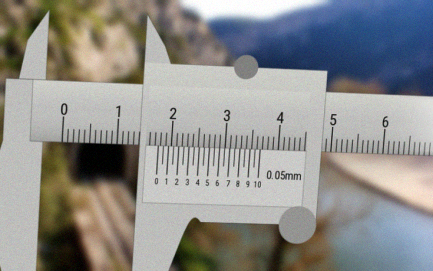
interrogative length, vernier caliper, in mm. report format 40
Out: 17.6
